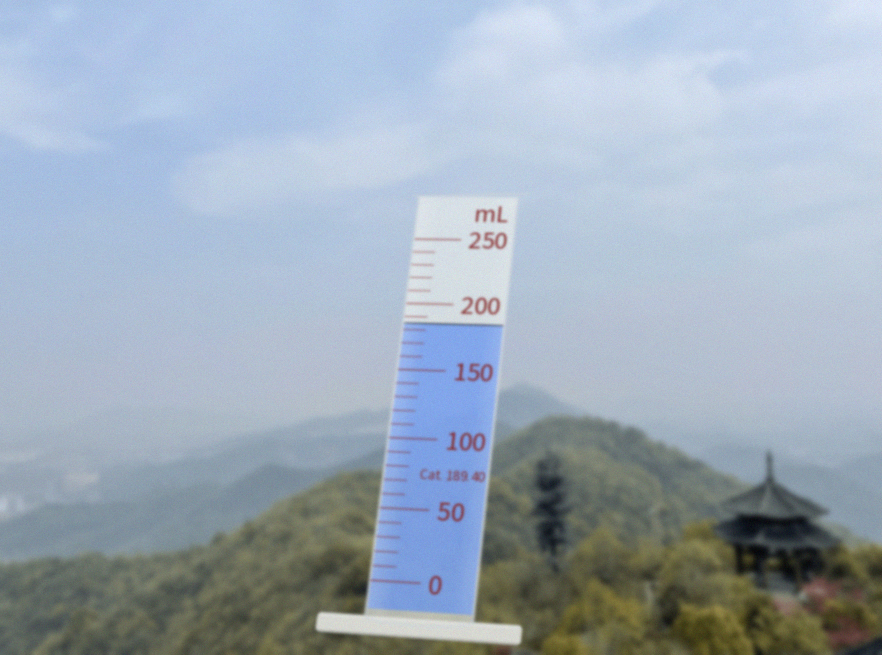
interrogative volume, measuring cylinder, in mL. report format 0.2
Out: 185
